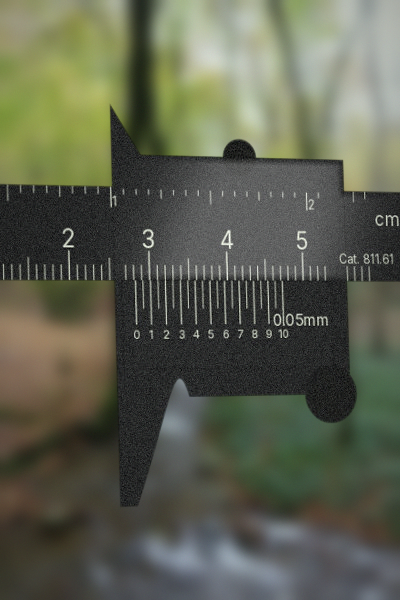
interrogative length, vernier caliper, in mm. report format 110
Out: 28.2
